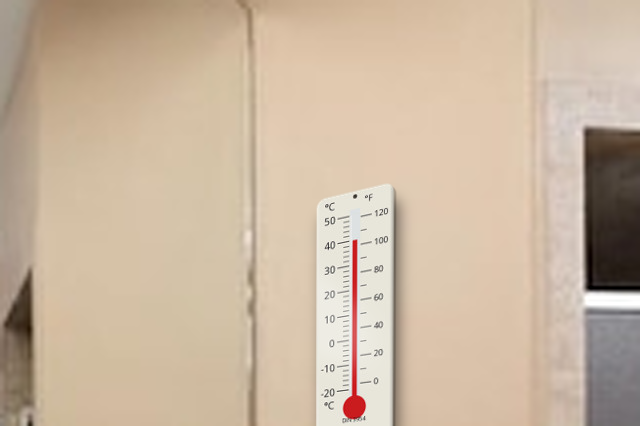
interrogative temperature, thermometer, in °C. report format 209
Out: 40
